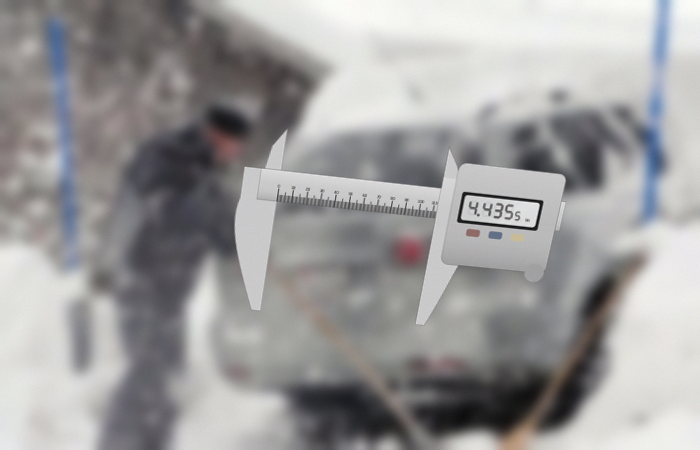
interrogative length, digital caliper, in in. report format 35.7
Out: 4.4355
